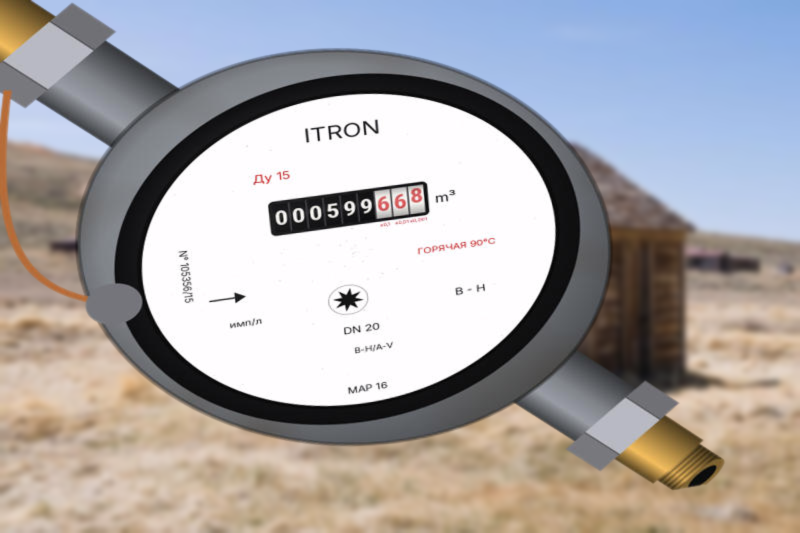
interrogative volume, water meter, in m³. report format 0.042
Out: 599.668
